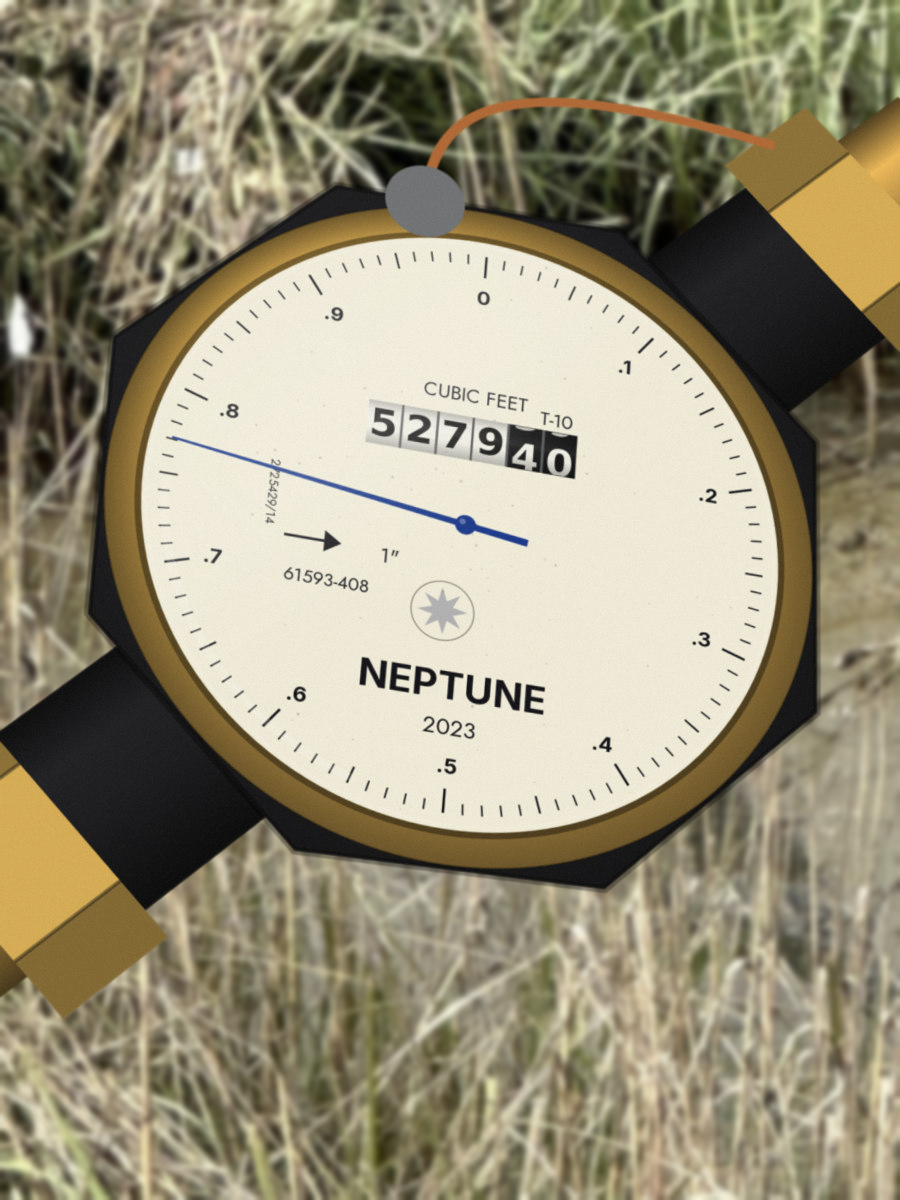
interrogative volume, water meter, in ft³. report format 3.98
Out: 527939.77
